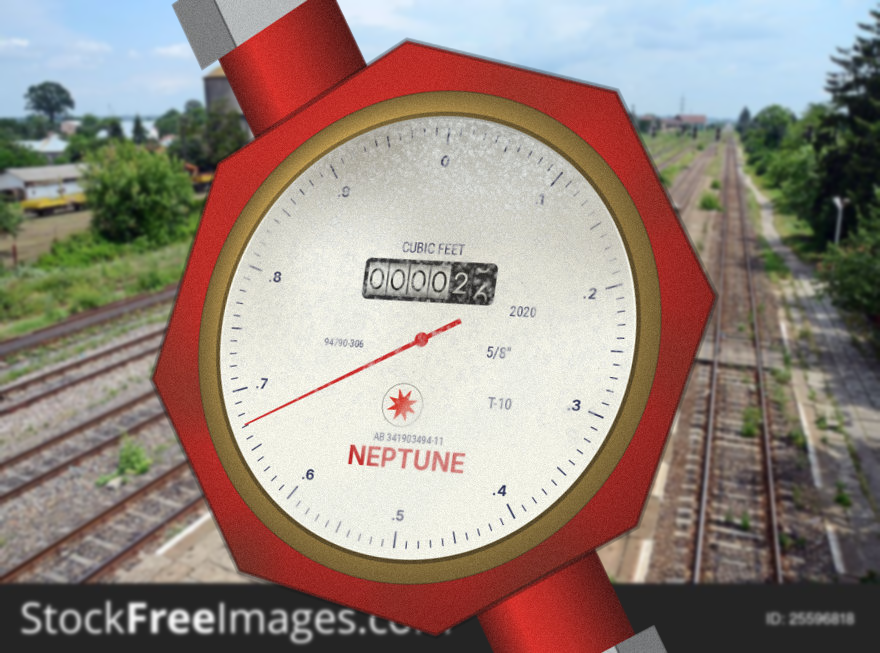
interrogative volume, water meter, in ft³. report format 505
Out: 25.67
